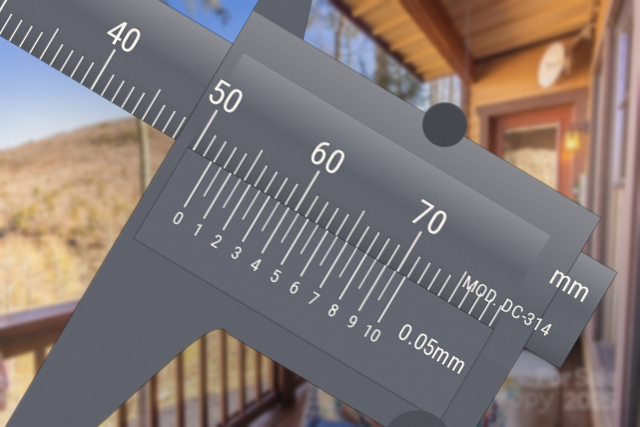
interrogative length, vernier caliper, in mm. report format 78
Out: 51.8
